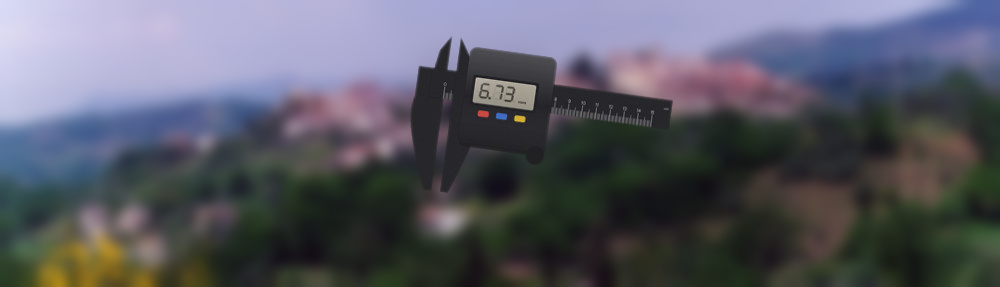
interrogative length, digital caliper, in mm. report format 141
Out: 6.73
